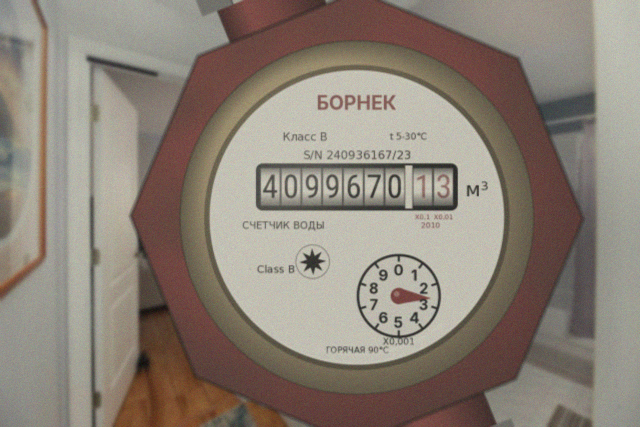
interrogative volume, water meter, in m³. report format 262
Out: 4099670.132
